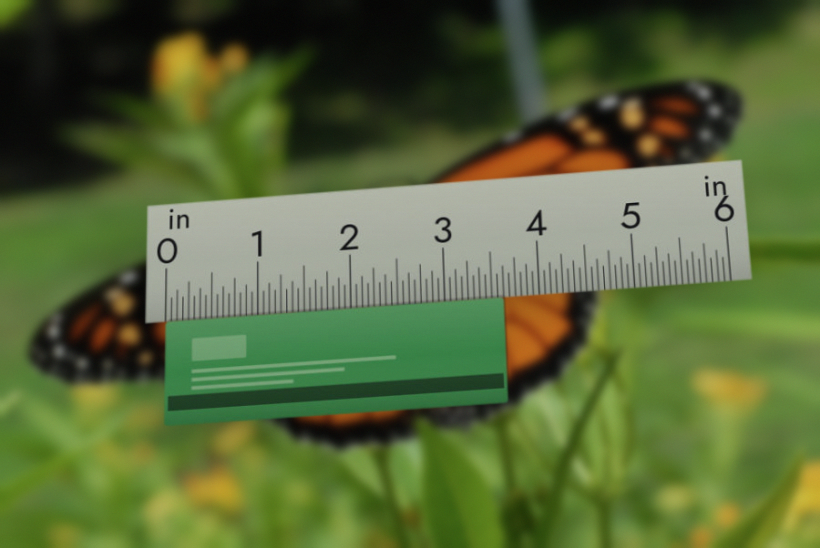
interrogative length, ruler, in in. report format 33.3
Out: 3.625
